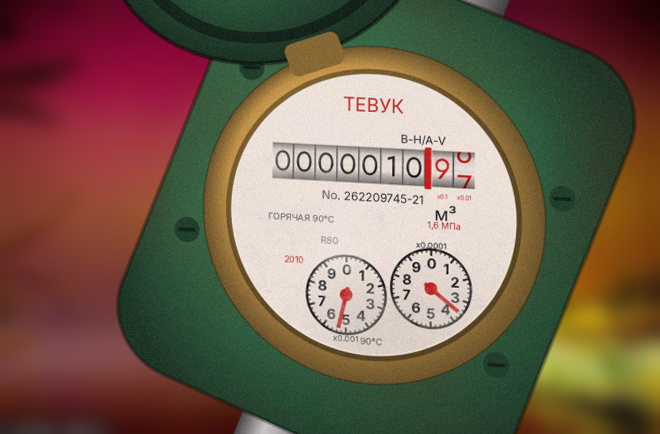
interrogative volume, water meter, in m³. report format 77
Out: 10.9653
